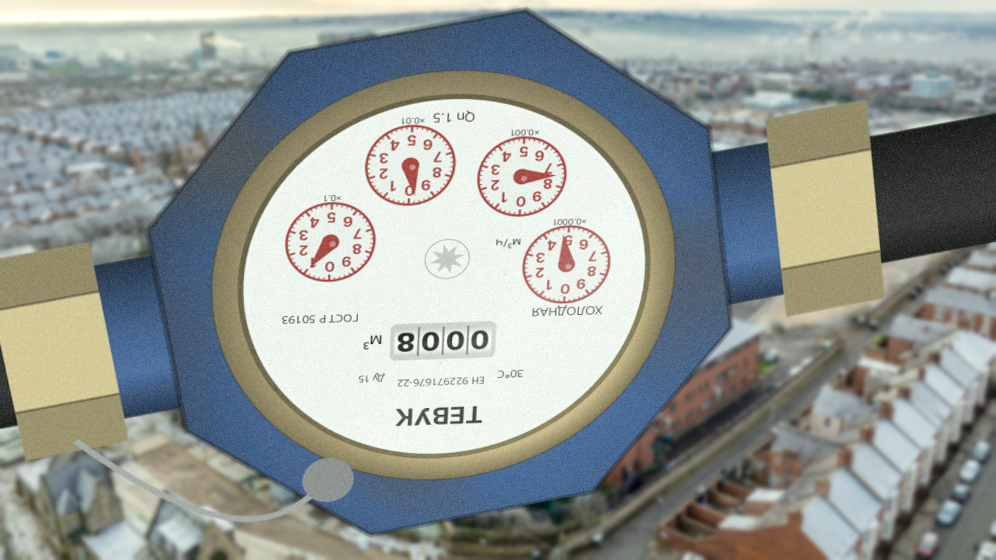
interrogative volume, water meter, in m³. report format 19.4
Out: 8.0974
